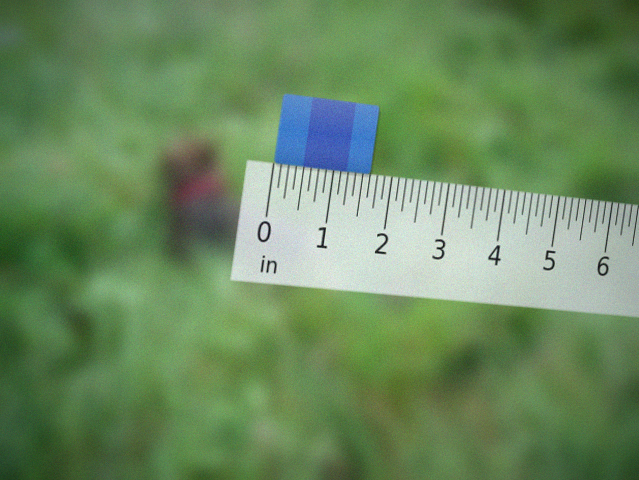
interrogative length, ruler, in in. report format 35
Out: 1.625
